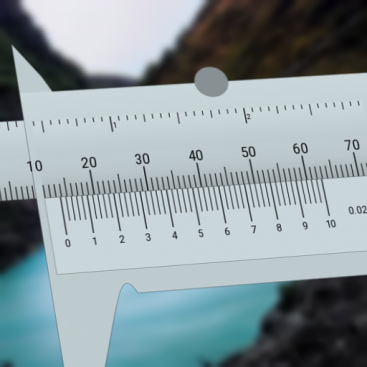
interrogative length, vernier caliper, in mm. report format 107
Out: 13.8
